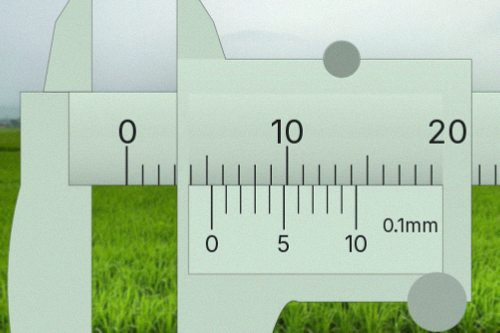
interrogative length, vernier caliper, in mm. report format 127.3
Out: 5.3
